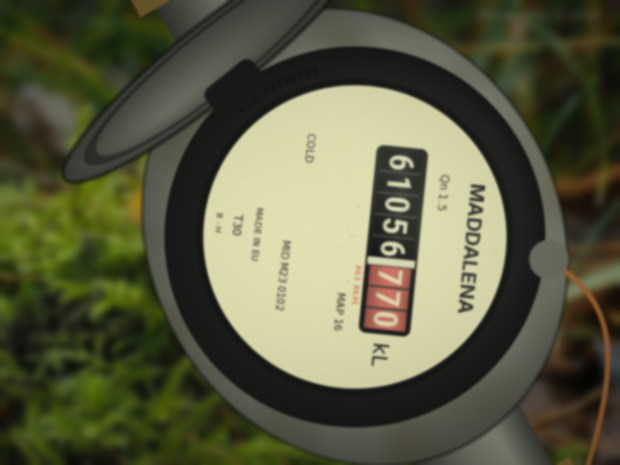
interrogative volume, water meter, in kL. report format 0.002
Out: 61056.770
